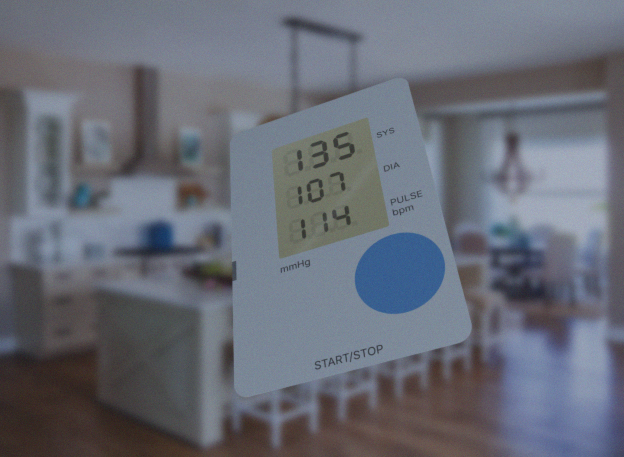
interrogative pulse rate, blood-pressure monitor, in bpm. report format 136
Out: 114
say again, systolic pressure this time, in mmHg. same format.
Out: 135
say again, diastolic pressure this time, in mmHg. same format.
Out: 107
